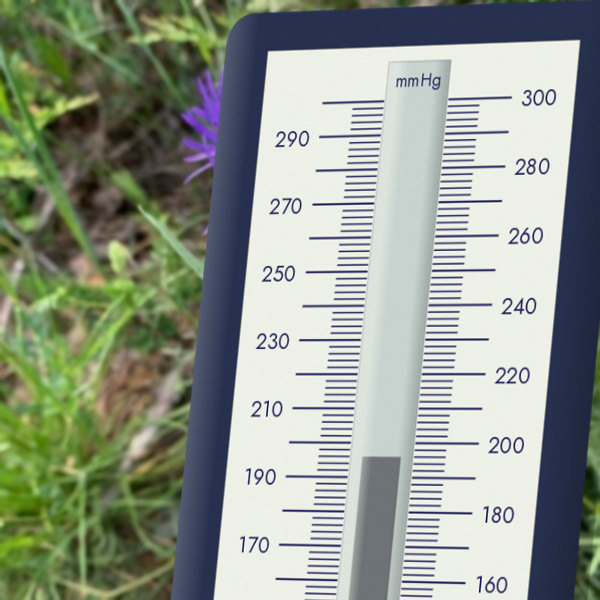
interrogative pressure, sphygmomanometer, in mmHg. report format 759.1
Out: 196
